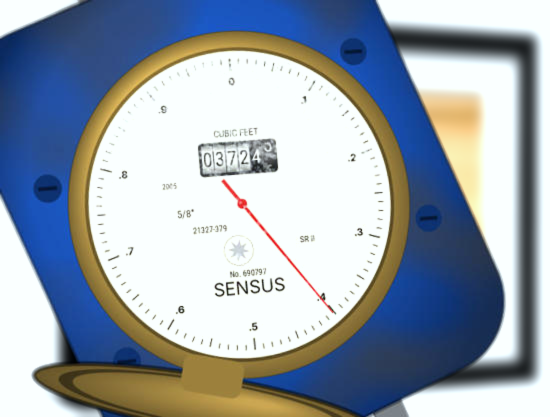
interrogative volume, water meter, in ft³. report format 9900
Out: 37245.40
